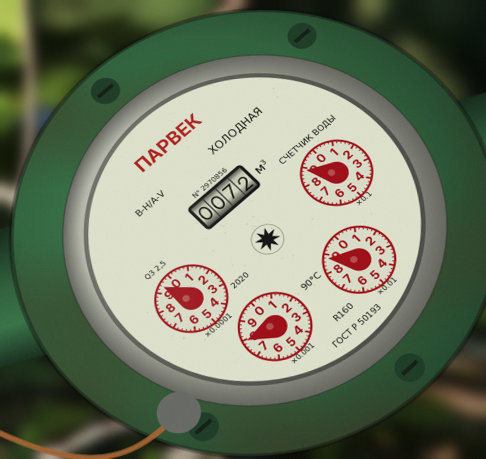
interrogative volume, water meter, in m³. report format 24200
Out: 71.8879
